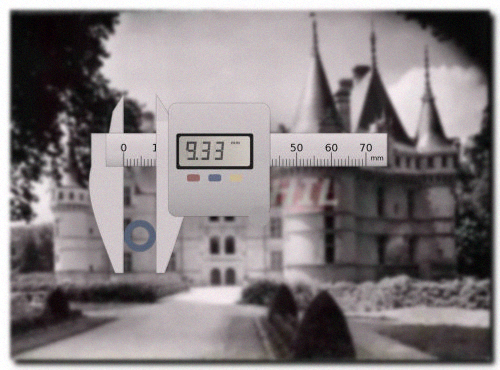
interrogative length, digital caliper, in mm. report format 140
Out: 9.33
